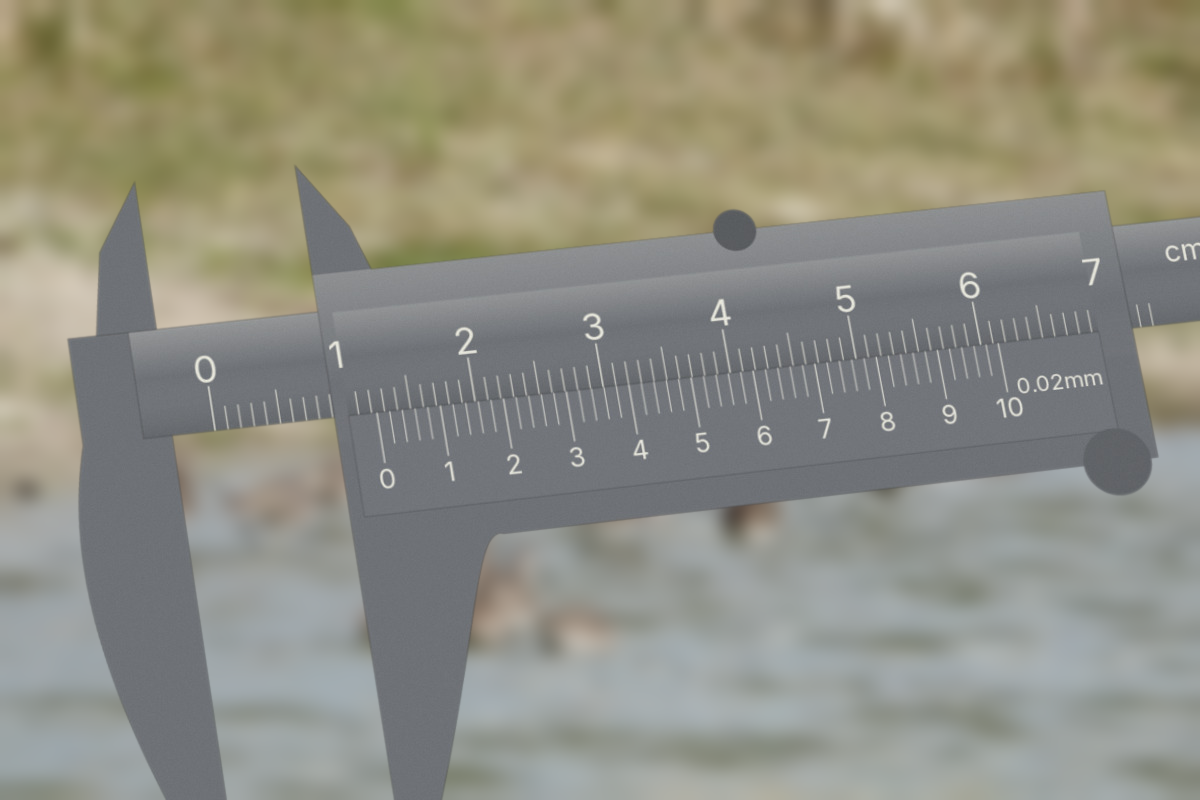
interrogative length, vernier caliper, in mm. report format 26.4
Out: 12.4
